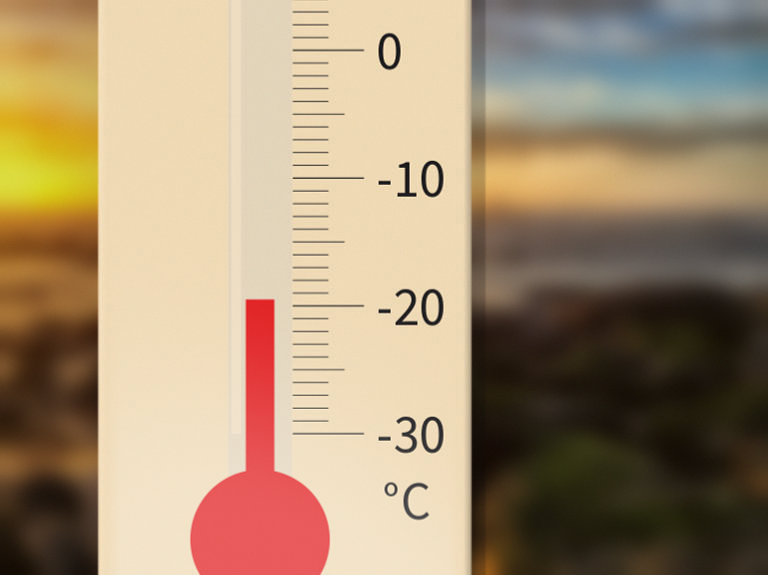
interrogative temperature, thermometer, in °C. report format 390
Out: -19.5
